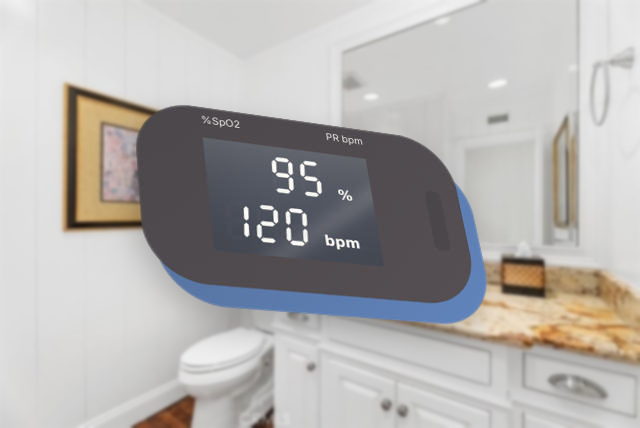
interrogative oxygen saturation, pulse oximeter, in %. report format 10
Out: 95
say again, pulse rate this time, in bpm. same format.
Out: 120
